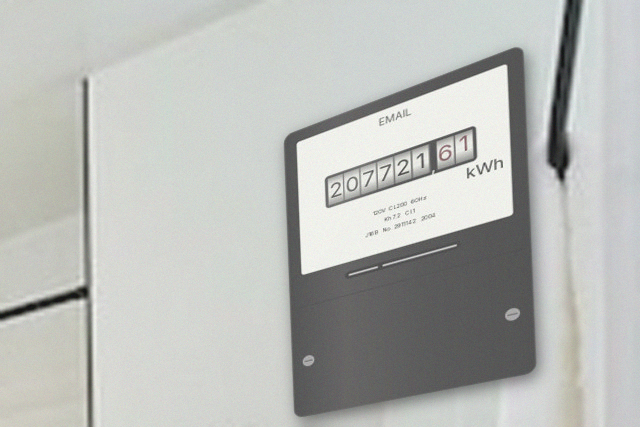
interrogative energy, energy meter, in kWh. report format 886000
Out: 207721.61
